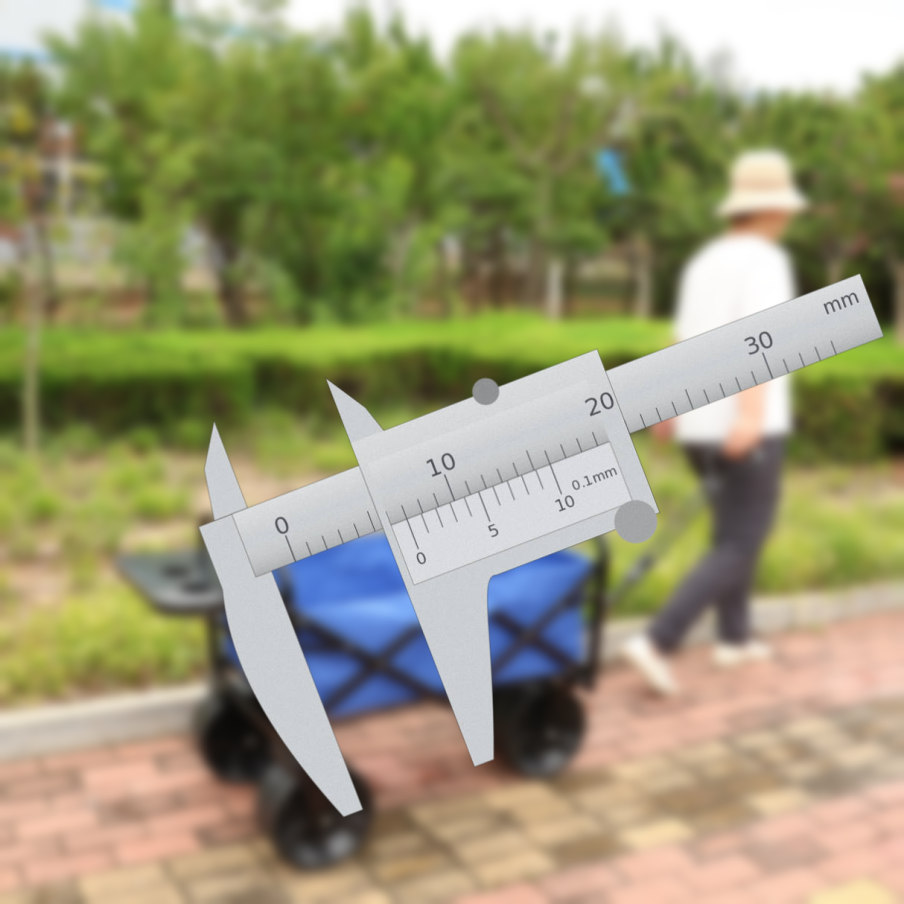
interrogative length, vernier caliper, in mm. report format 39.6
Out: 7.0
